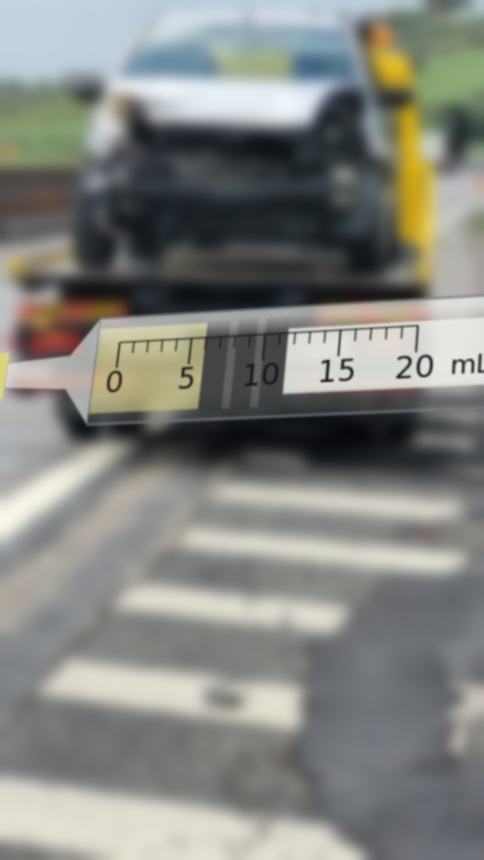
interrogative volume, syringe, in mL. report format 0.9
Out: 6
